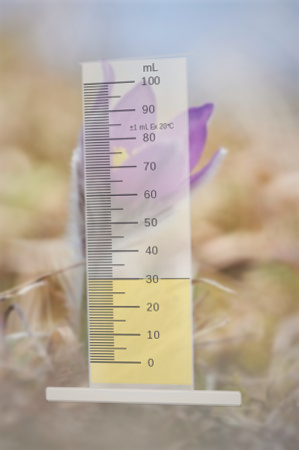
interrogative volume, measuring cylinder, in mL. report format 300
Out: 30
